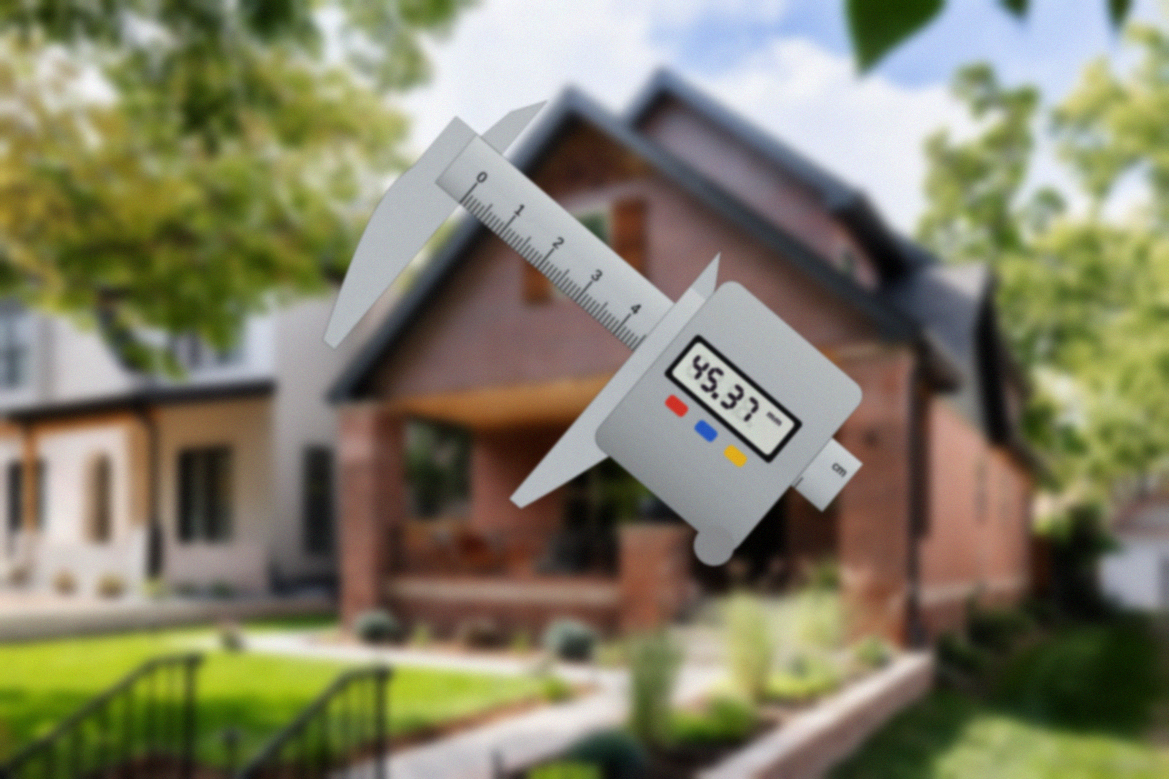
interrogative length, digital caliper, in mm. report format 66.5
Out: 45.37
